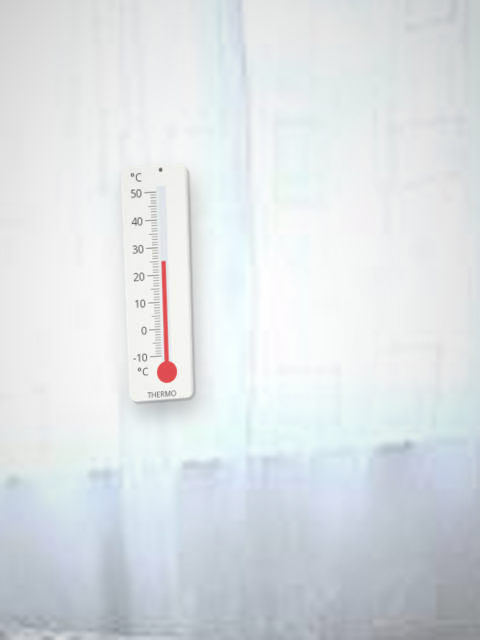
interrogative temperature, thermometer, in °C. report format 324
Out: 25
